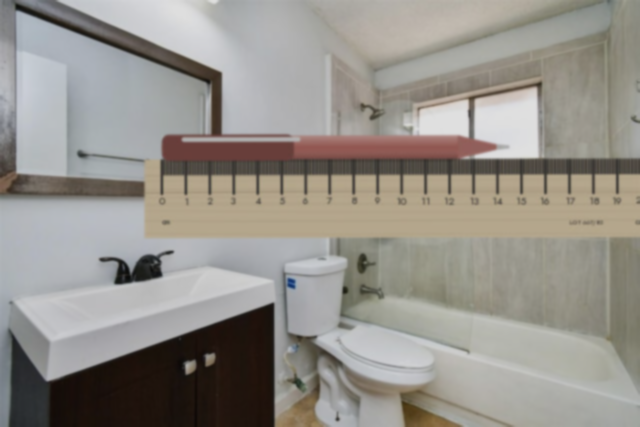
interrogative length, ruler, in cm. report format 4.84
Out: 14.5
